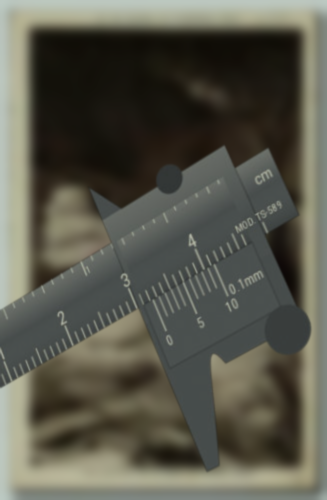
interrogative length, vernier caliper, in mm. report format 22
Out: 32.4
